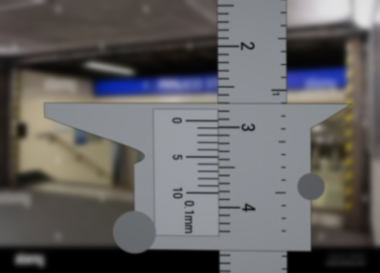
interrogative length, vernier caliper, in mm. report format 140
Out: 29.2
